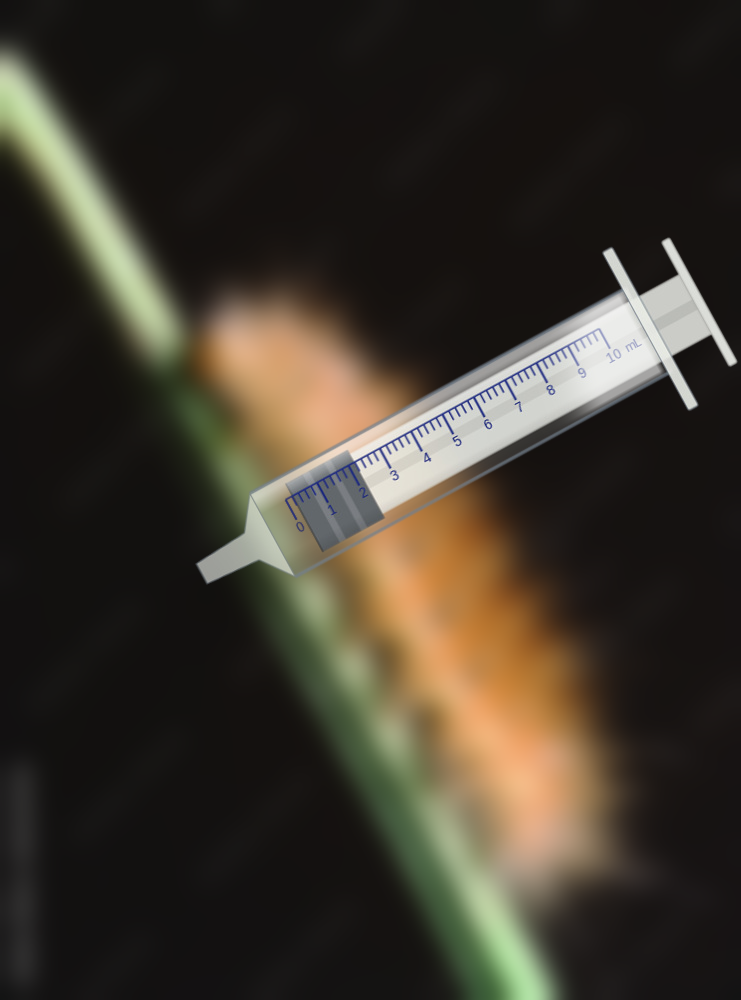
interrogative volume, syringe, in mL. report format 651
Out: 0.2
